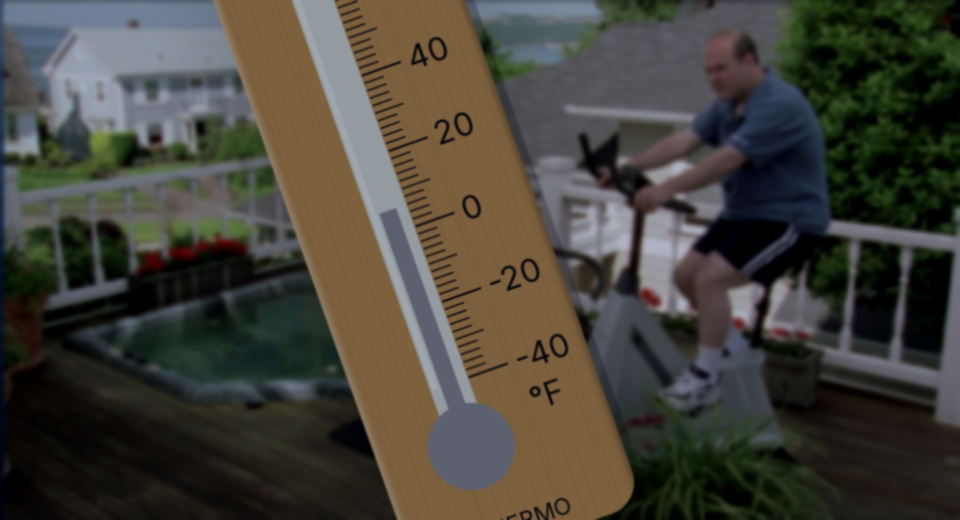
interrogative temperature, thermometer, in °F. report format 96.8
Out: 6
